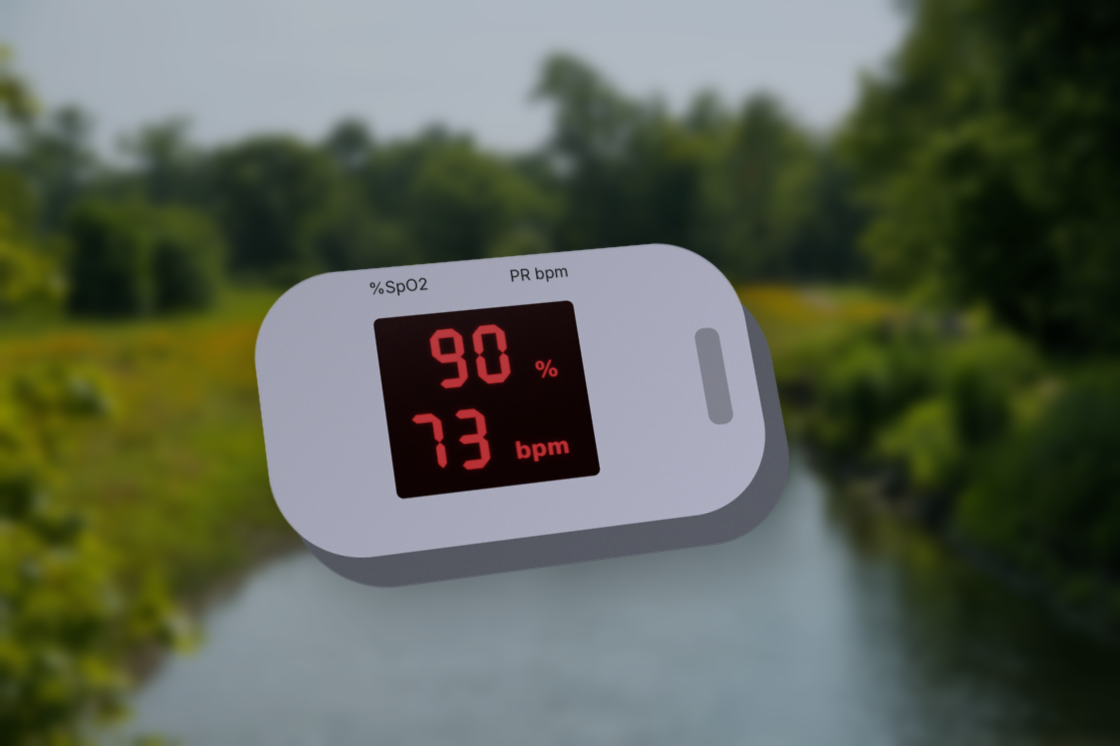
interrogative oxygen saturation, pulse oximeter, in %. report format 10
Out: 90
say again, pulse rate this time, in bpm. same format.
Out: 73
